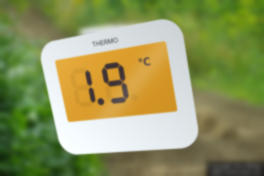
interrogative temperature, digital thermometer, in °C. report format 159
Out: 1.9
